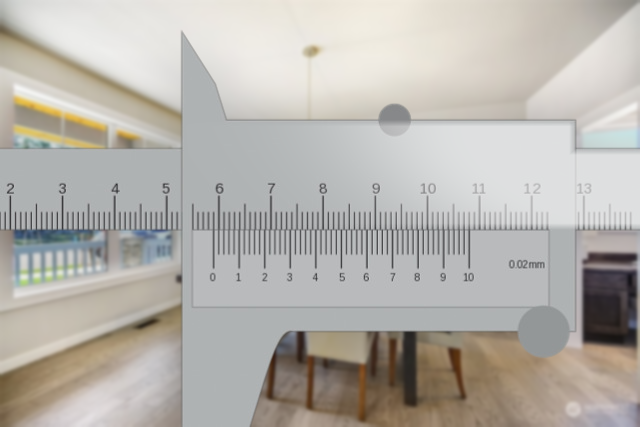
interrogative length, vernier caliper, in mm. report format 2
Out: 59.0
